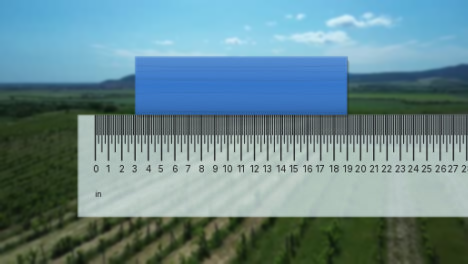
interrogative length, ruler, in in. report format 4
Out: 16
